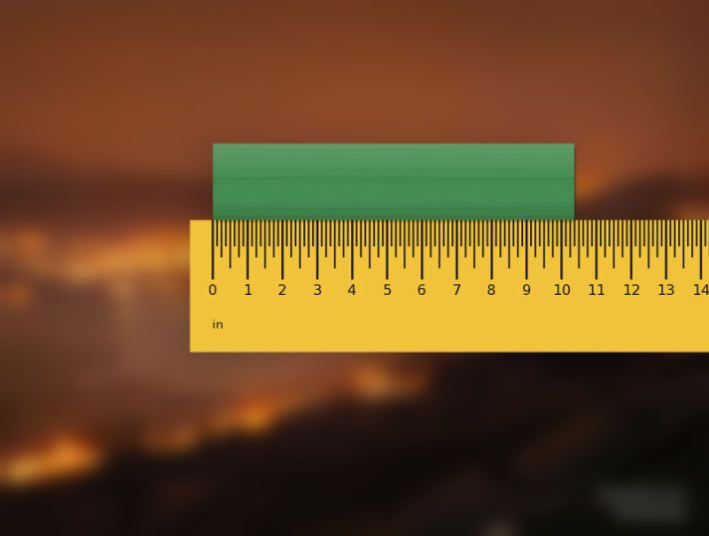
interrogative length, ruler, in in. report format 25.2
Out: 10.375
